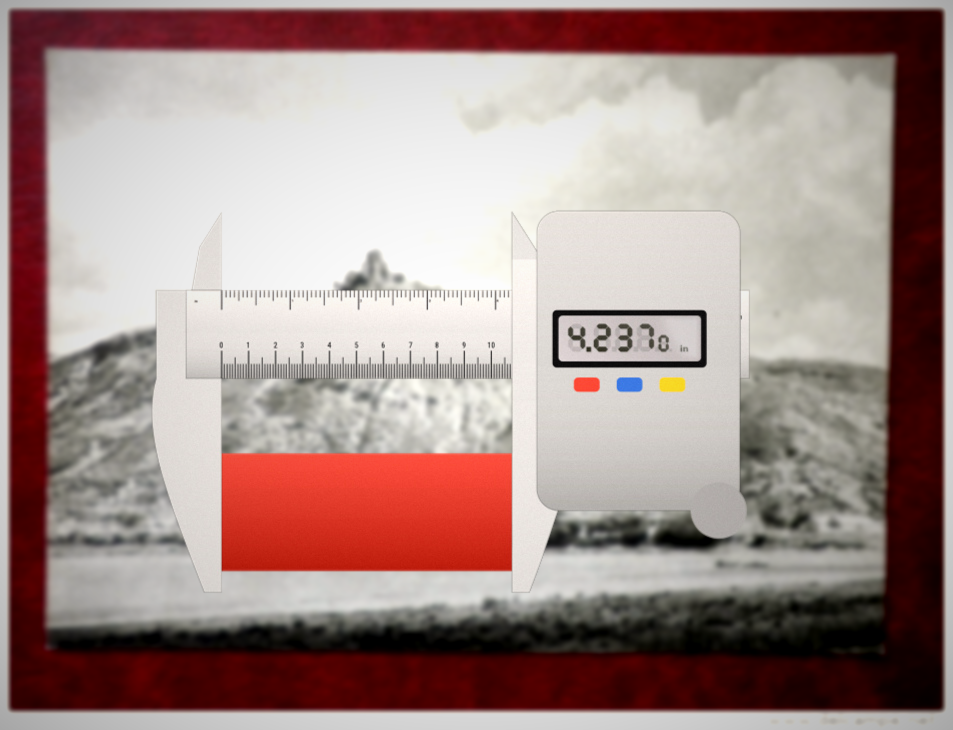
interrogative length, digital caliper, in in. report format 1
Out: 4.2370
